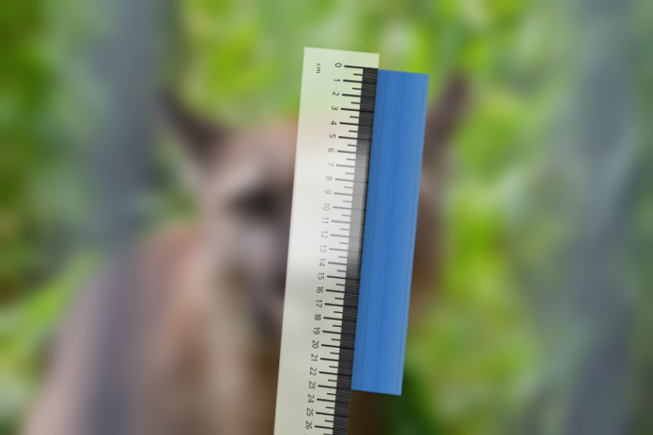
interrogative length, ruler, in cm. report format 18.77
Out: 23
